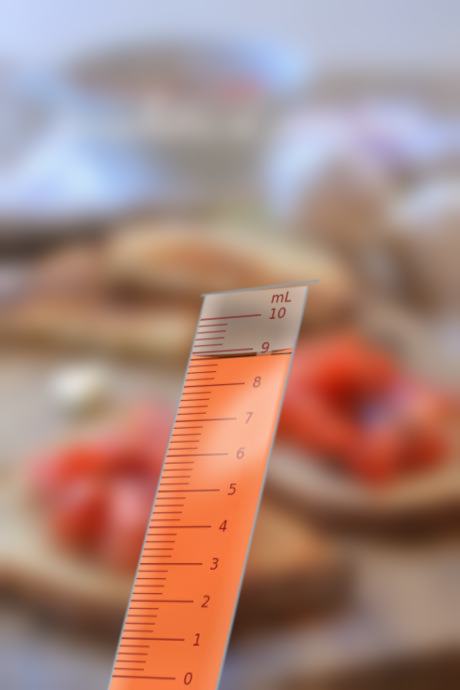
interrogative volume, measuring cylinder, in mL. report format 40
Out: 8.8
